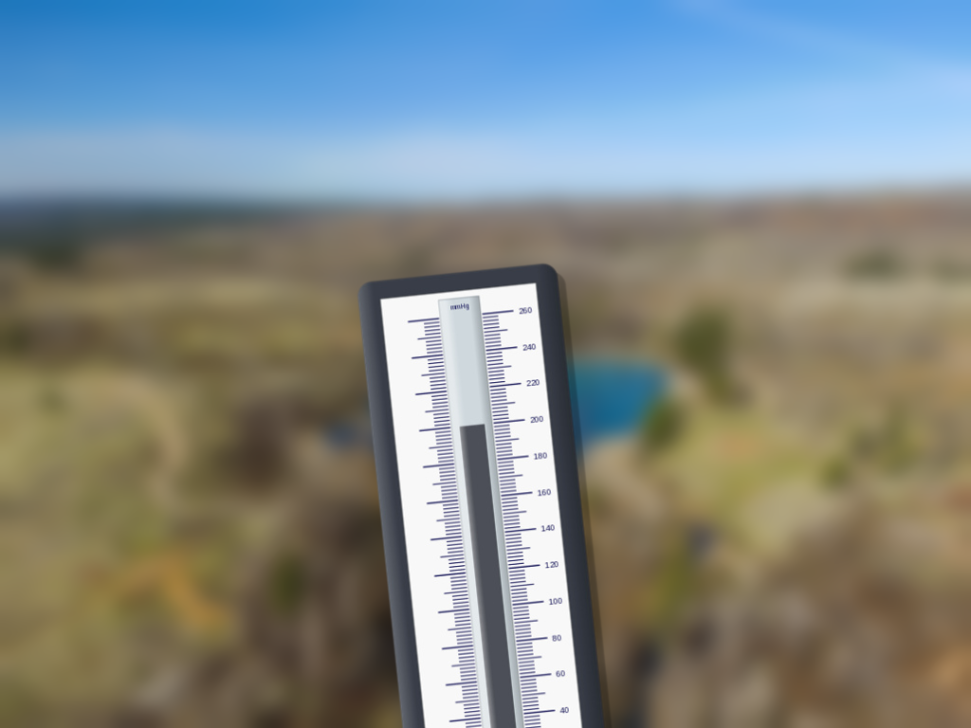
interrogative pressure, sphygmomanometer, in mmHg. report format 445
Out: 200
